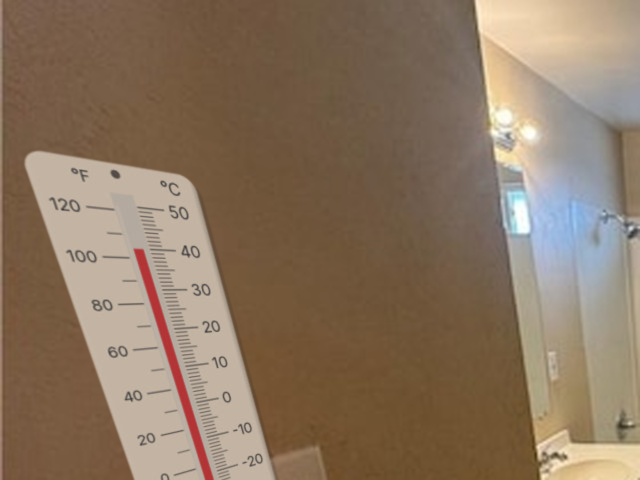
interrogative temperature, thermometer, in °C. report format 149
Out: 40
